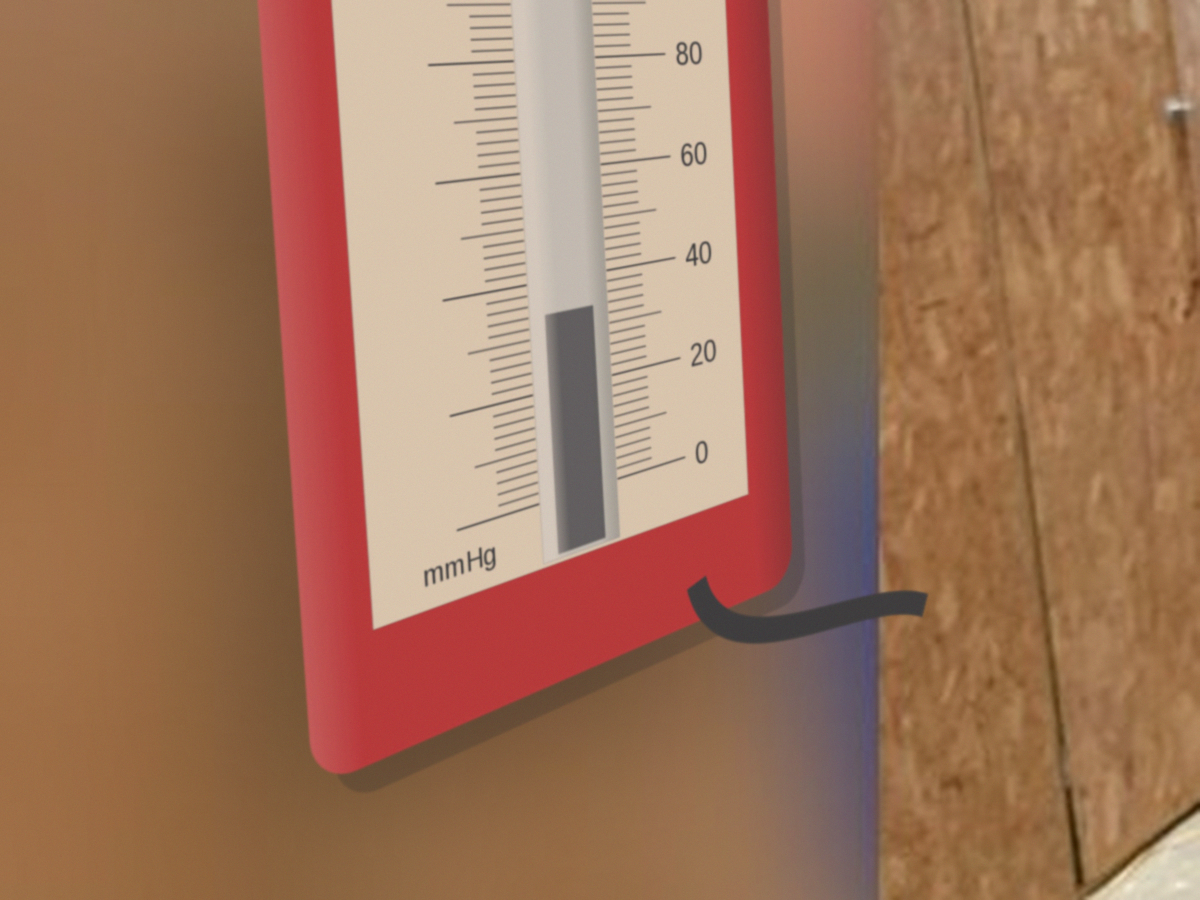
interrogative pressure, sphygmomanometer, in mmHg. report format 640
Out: 34
